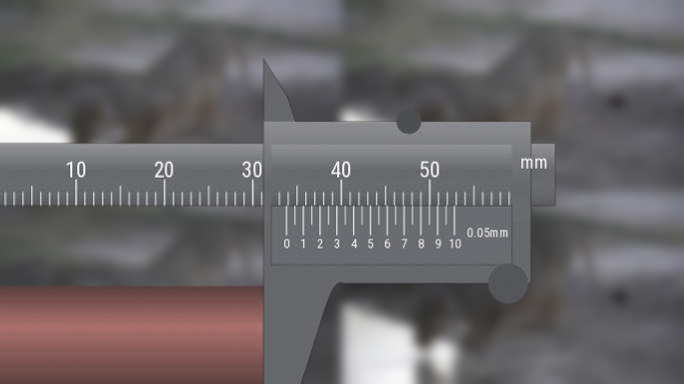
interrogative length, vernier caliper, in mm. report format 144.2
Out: 33.8
